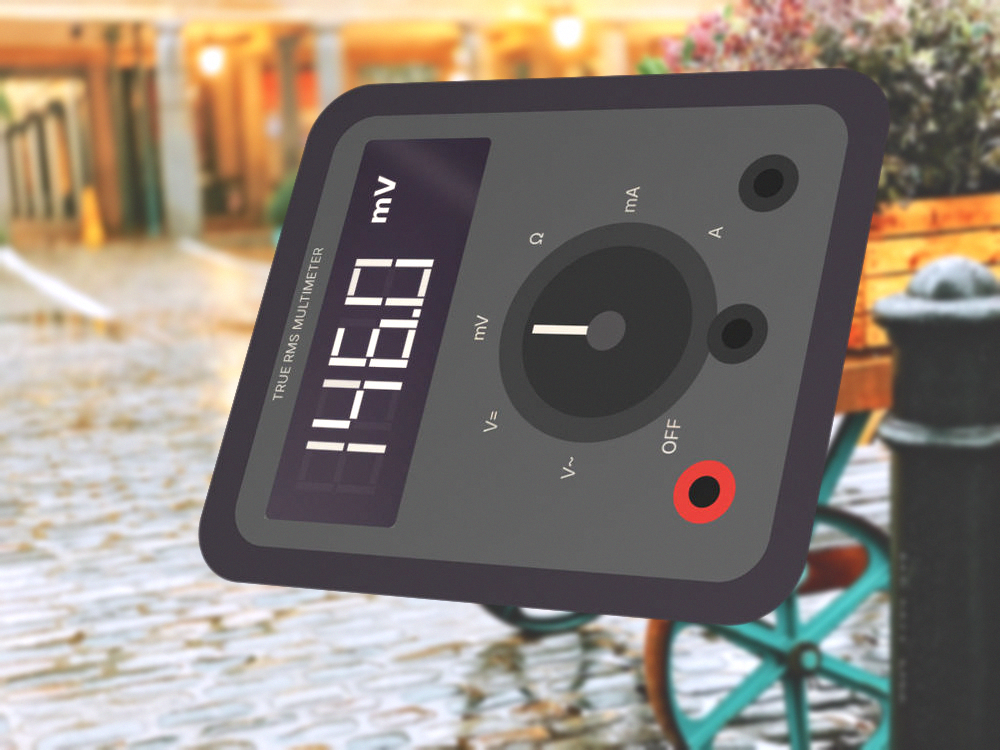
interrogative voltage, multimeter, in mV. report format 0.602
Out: 146.0
